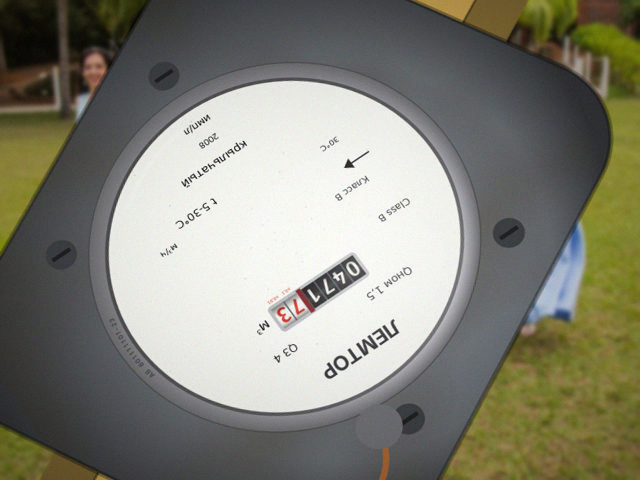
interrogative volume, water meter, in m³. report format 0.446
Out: 471.73
